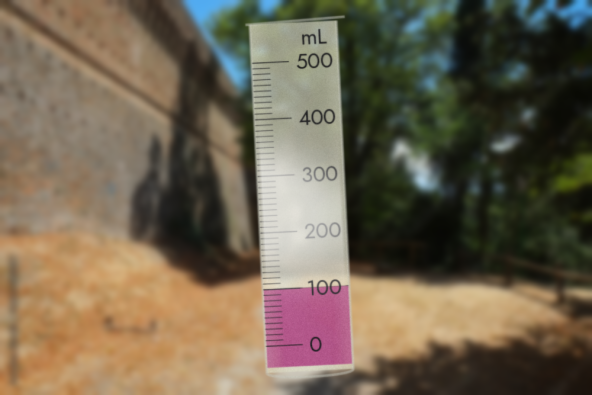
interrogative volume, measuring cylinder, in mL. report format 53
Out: 100
